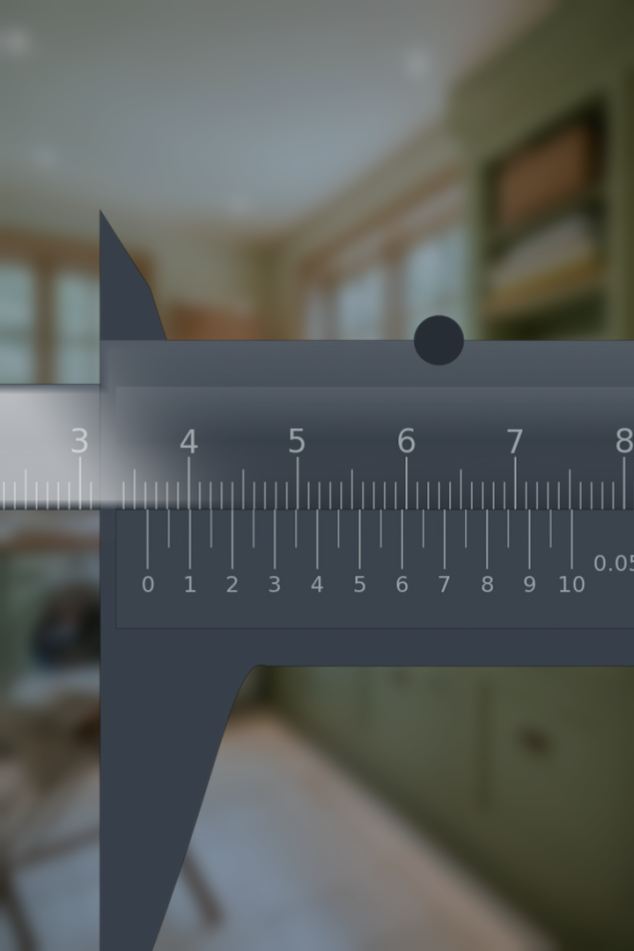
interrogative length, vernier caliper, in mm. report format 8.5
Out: 36.2
